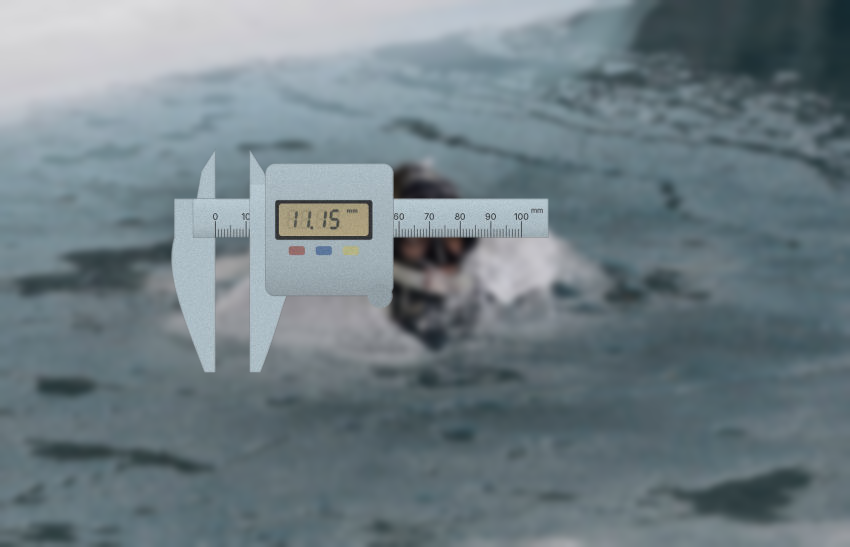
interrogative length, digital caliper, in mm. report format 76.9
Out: 11.15
